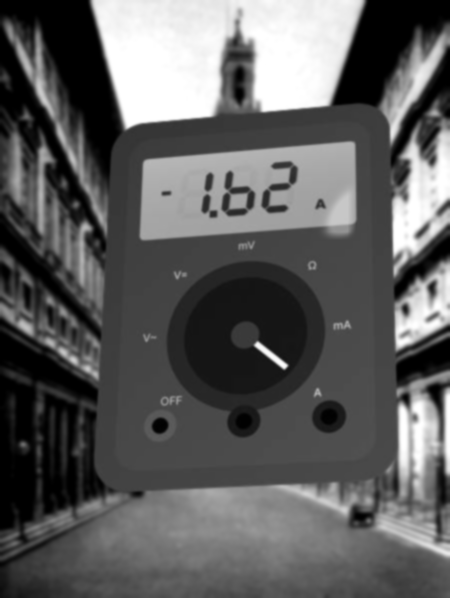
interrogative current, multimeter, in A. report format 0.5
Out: -1.62
